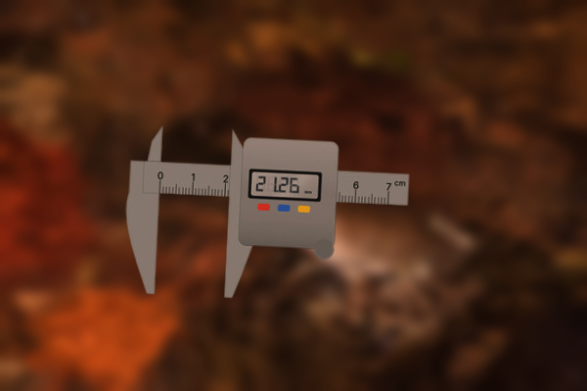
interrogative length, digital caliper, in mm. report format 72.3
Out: 21.26
